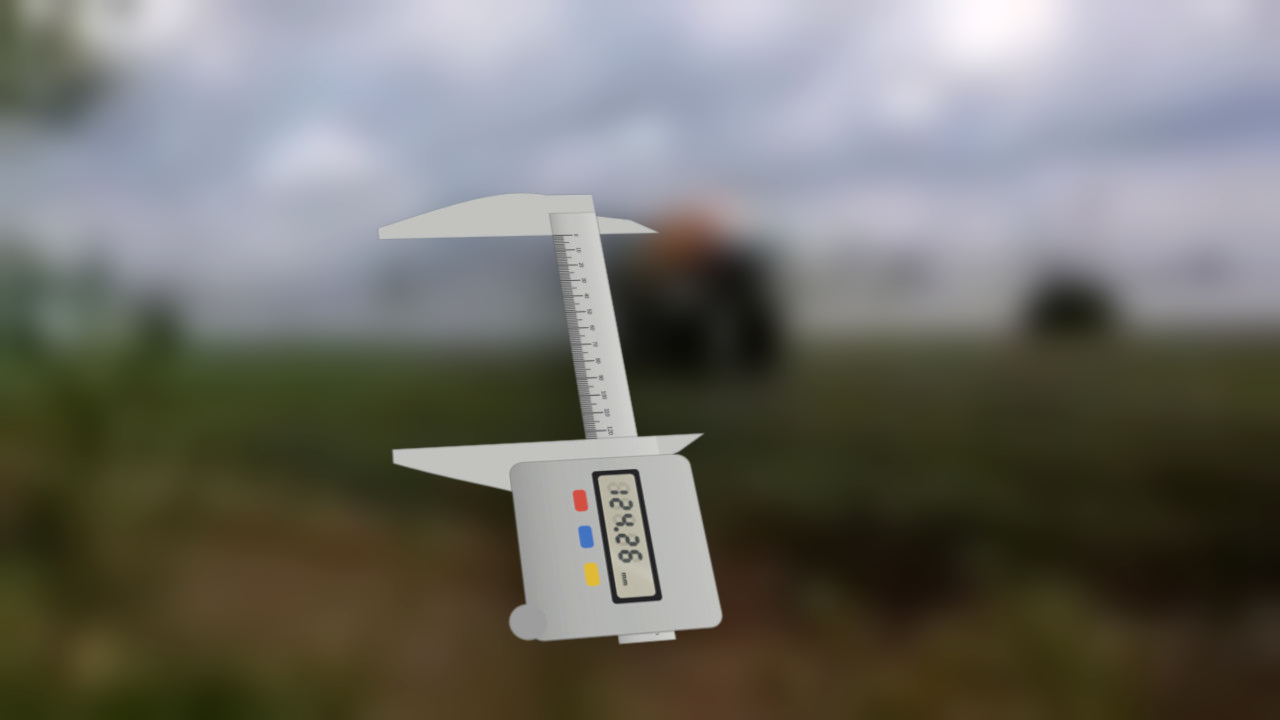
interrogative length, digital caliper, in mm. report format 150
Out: 124.26
